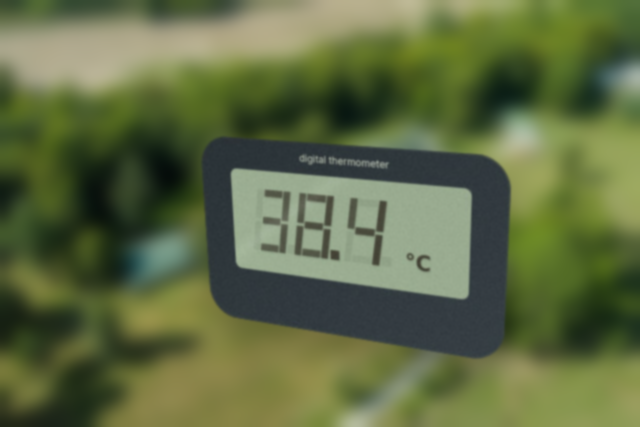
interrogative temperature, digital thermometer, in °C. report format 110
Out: 38.4
